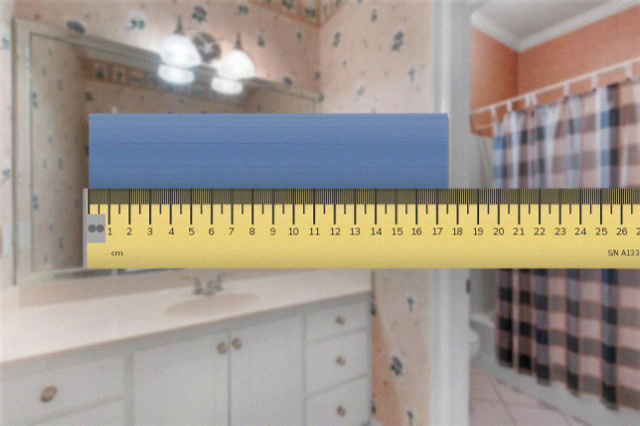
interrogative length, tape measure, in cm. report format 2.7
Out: 17.5
